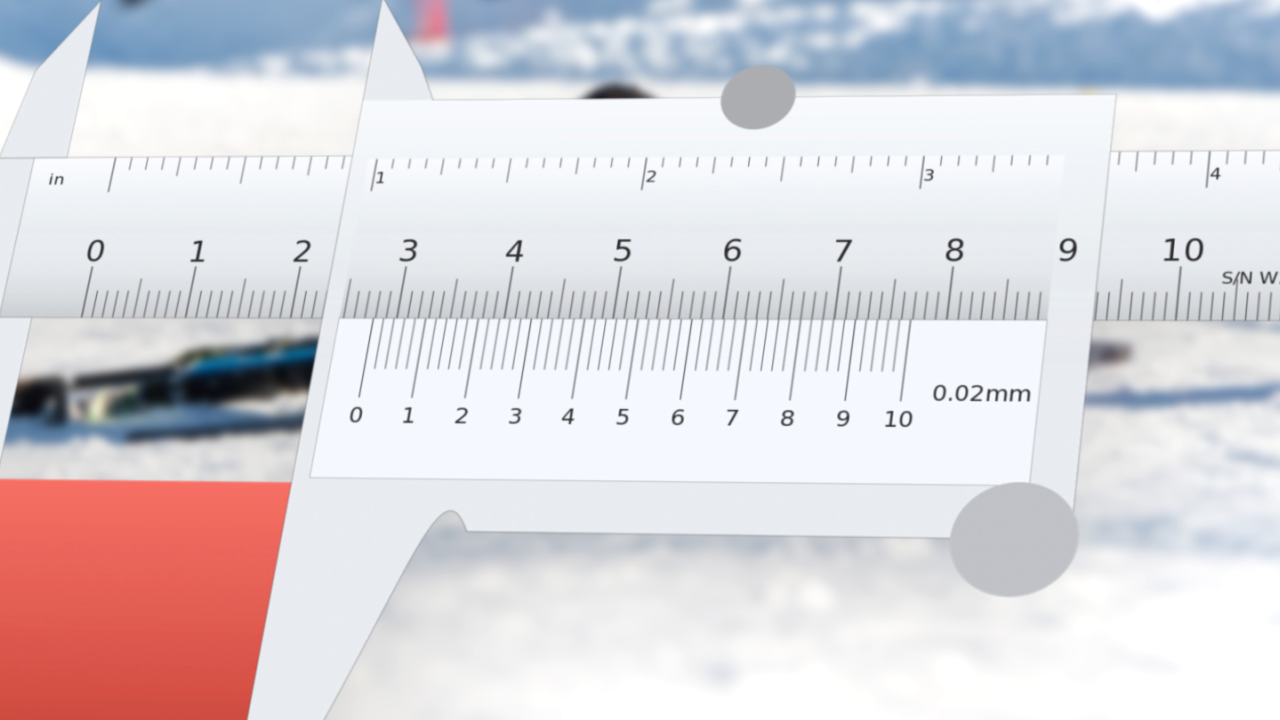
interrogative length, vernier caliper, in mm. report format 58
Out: 27.8
